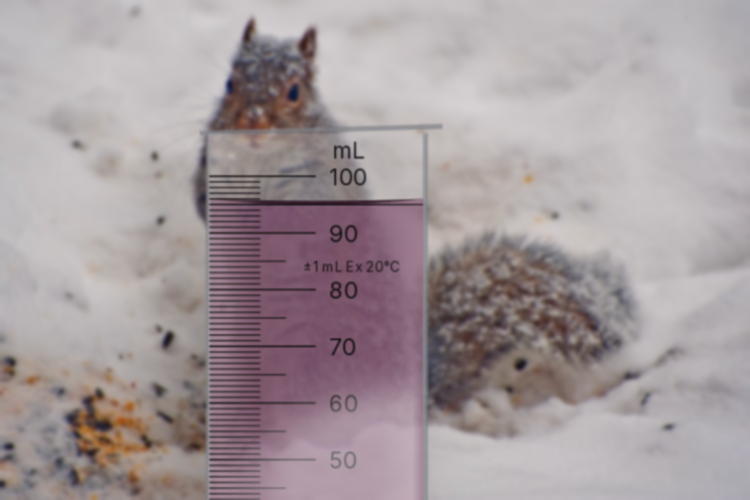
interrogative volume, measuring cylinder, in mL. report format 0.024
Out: 95
